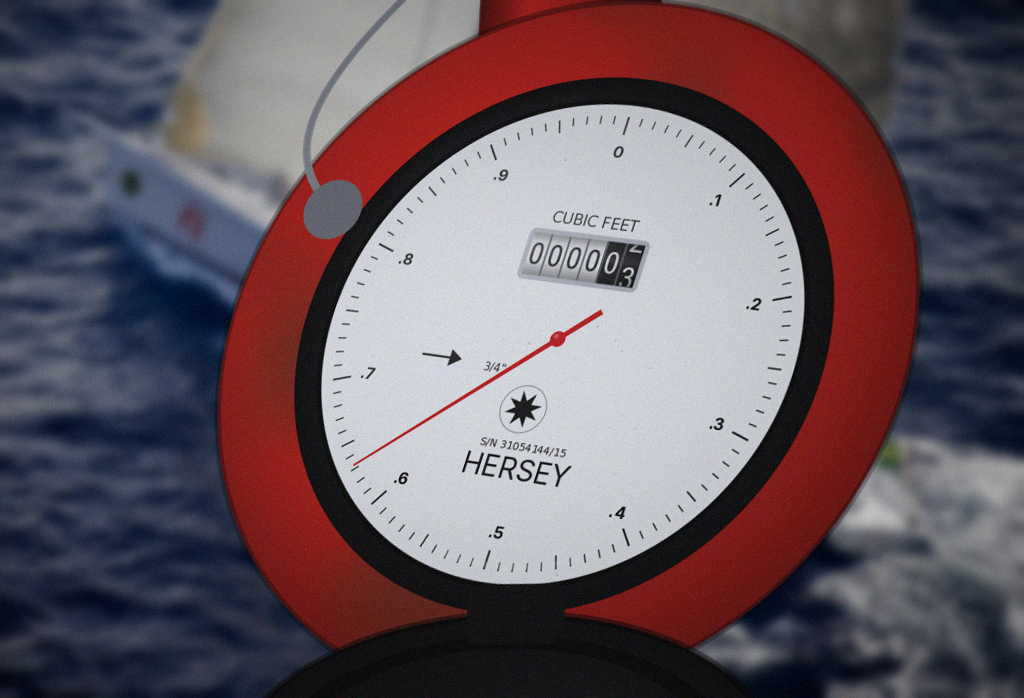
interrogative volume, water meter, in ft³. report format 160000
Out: 2.63
